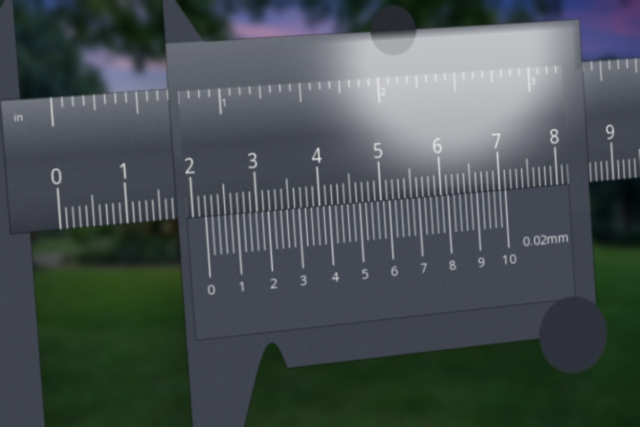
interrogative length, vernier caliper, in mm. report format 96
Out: 22.0
